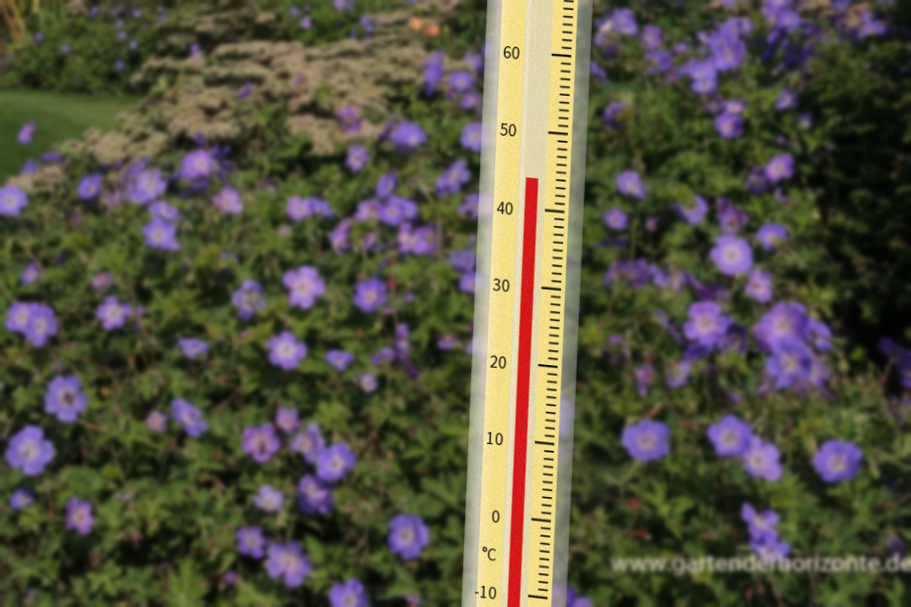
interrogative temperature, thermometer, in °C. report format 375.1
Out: 44
